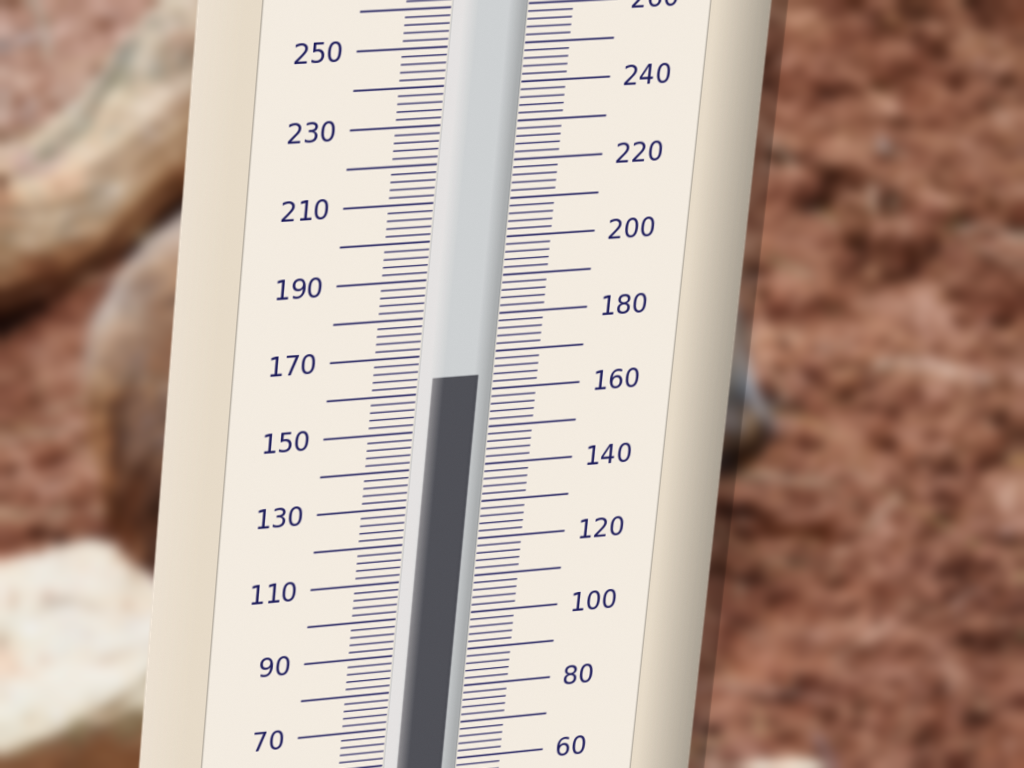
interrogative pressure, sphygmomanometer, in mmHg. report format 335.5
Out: 164
